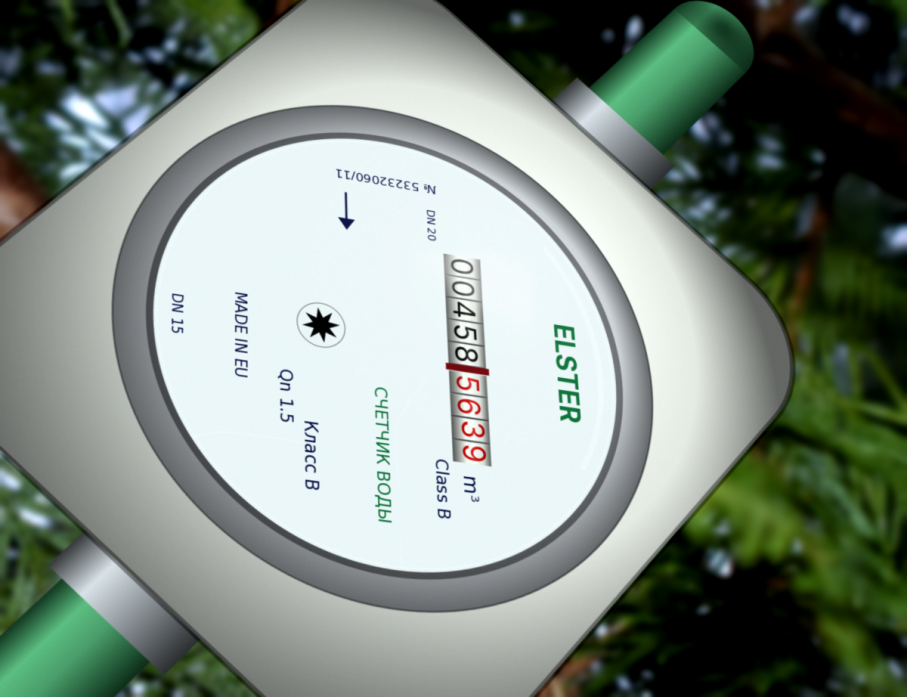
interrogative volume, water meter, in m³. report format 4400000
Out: 458.5639
